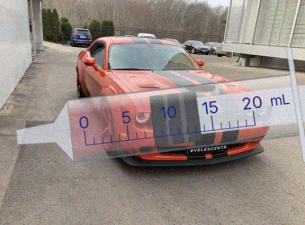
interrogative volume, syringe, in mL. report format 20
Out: 8
